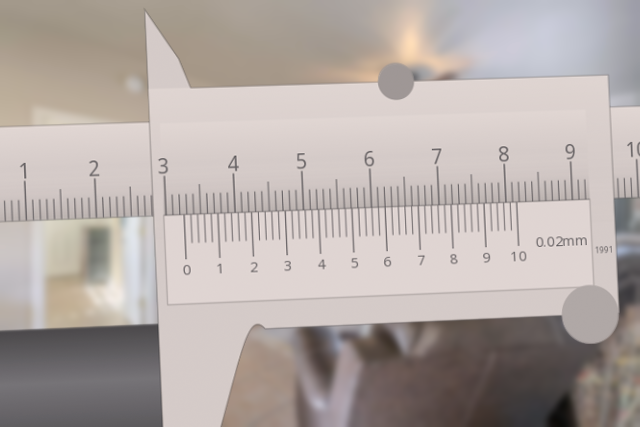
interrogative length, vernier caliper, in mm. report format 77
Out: 32.6
